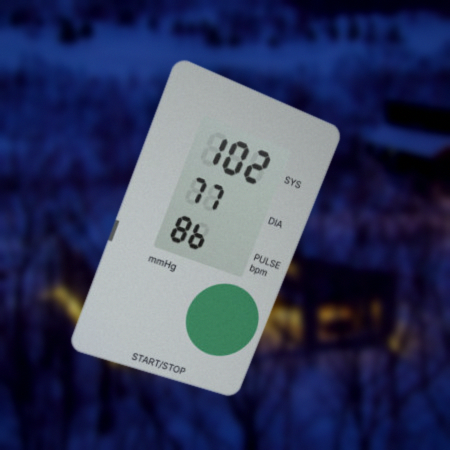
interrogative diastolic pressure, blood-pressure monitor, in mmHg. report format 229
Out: 77
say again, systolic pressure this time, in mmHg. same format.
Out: 102
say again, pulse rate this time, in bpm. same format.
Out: 86
